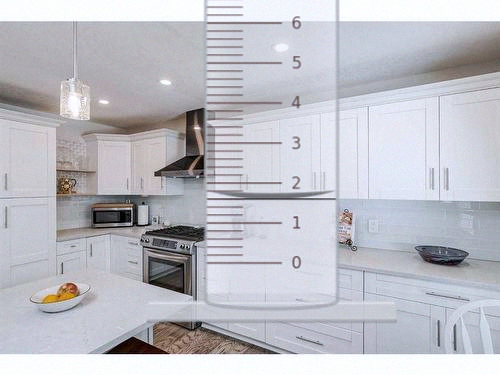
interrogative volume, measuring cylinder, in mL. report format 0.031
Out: 1.6
